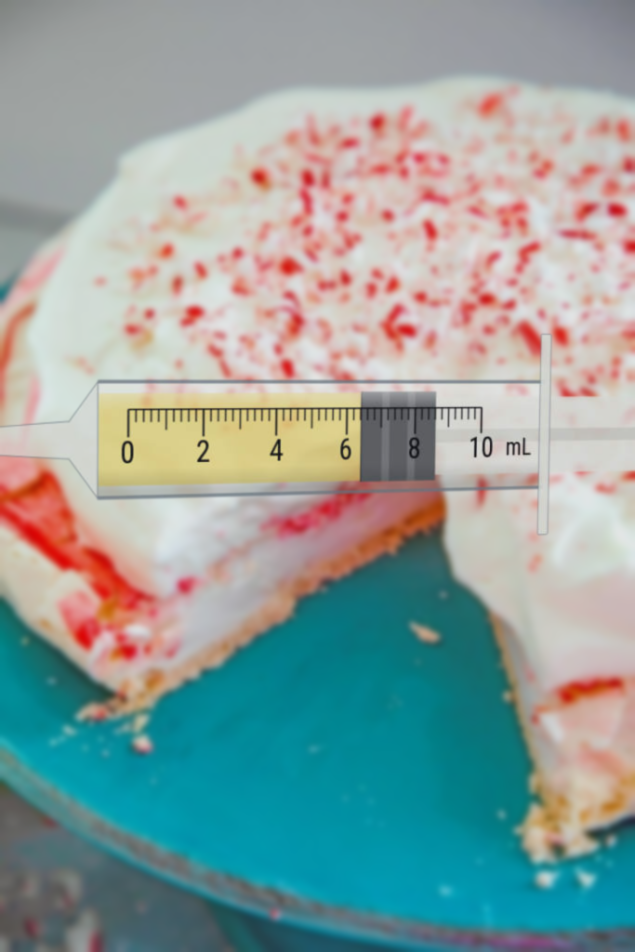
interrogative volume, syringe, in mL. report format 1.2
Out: 6.4
